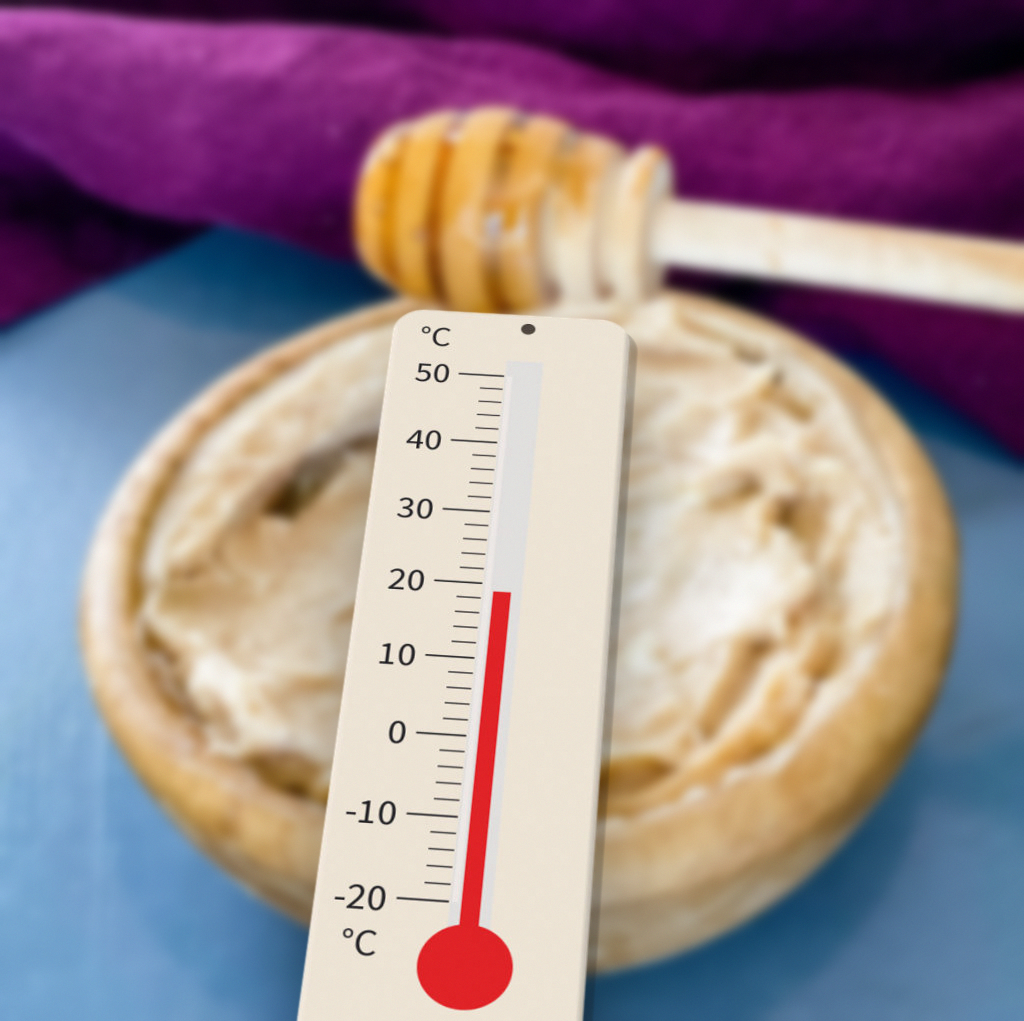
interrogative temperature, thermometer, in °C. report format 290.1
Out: 19
